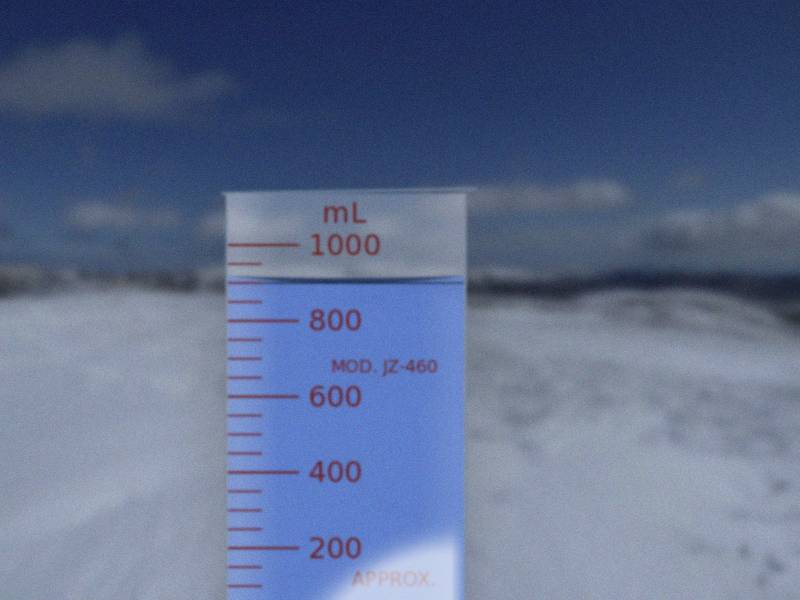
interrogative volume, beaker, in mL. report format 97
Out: 900
